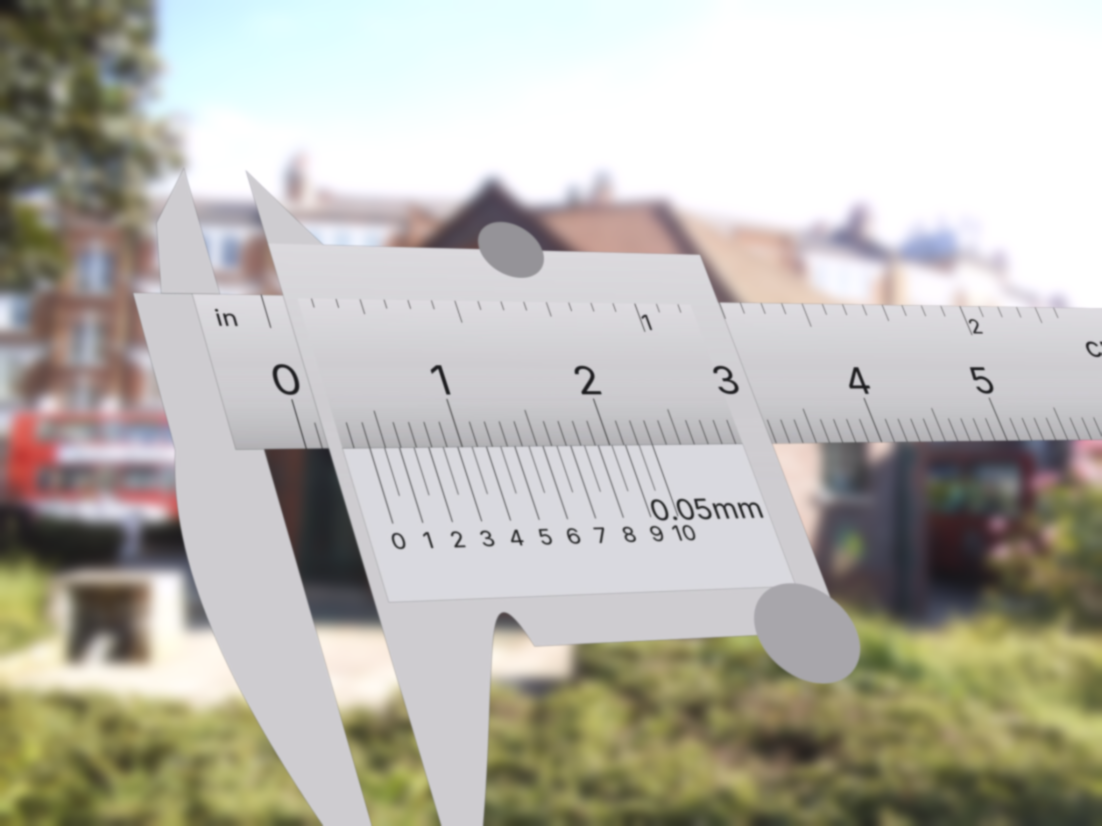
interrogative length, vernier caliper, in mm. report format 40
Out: 4.0
